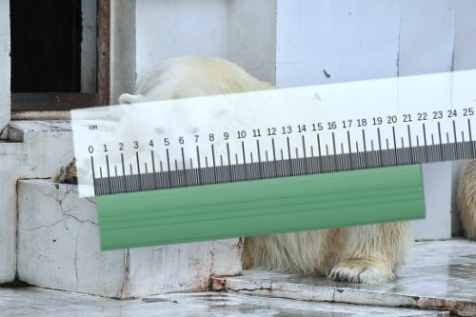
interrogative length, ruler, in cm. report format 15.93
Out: 21.5
